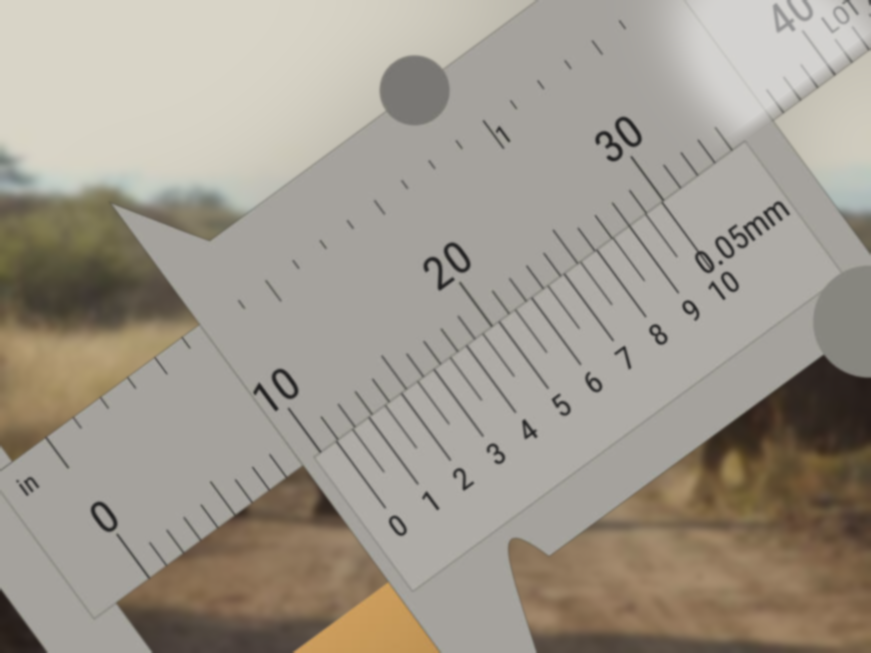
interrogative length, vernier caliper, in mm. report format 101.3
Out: 10.9
